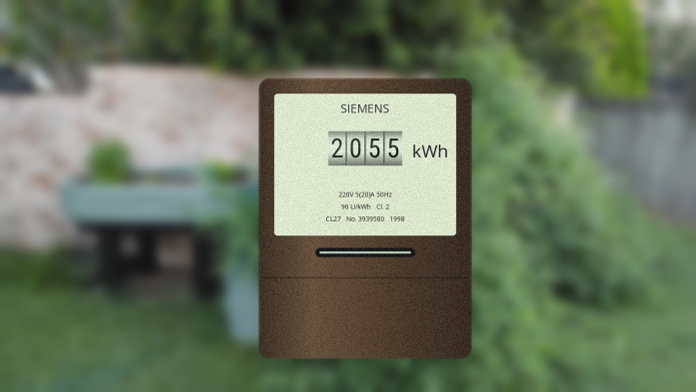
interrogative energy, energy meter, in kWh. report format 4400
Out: 2055
